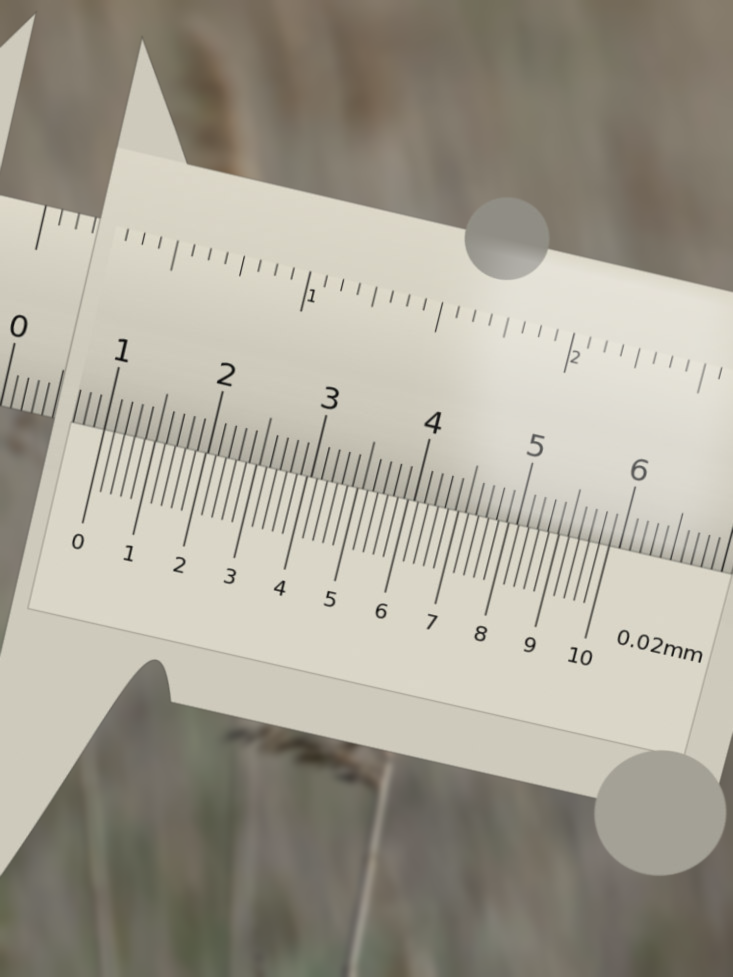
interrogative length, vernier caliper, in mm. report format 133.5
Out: 10.0
